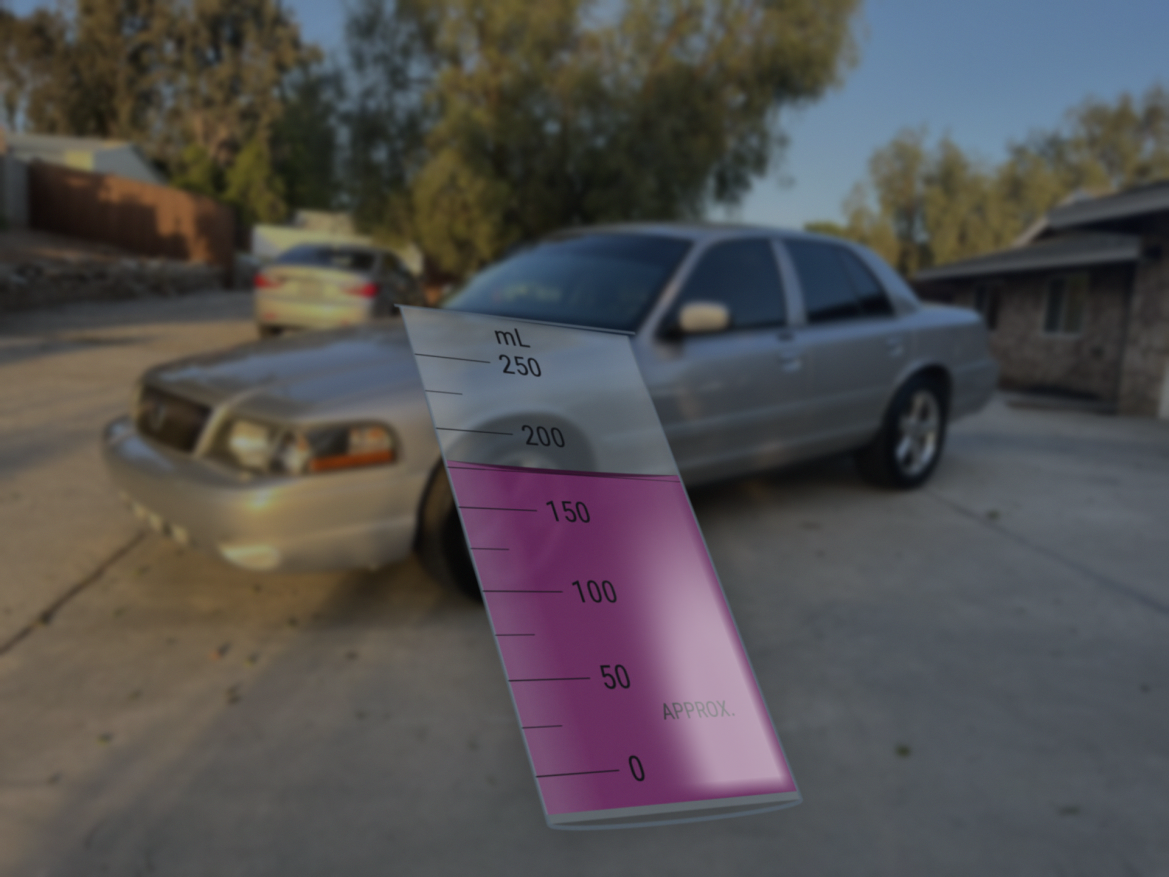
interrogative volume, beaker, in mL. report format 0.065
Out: 175
